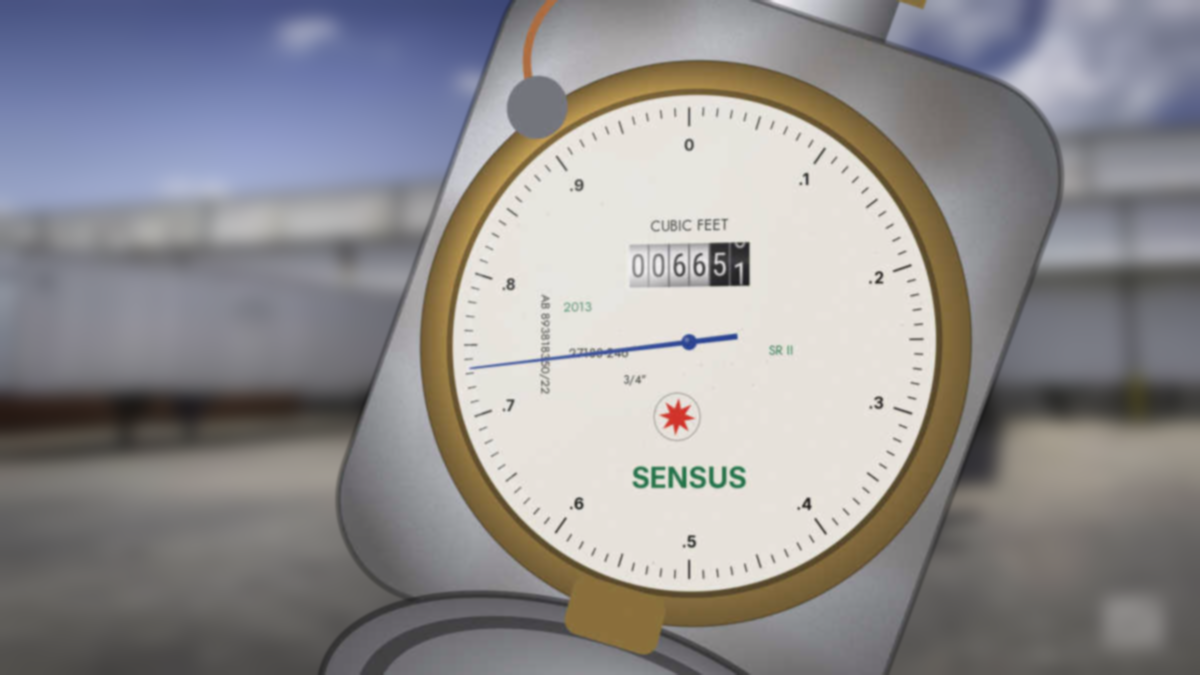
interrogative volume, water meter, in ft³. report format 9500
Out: 6650.73
